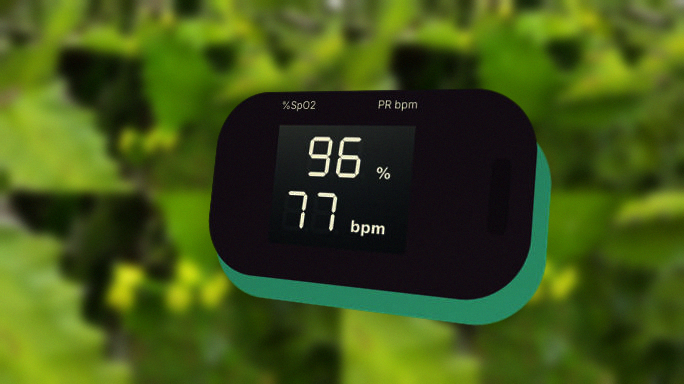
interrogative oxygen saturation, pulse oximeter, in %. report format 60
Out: 96
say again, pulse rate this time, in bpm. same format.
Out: 77
